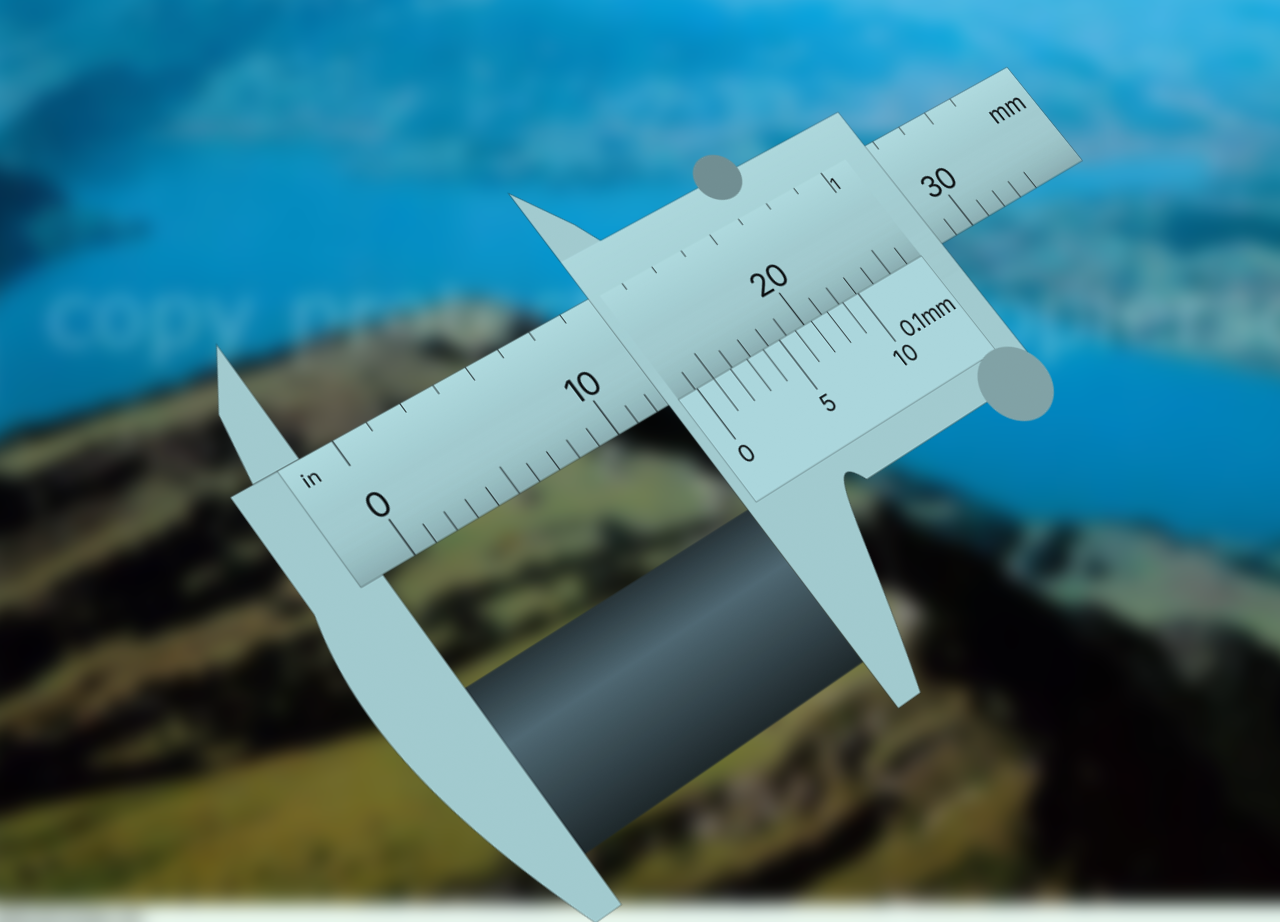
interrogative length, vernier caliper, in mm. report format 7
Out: 14.1
